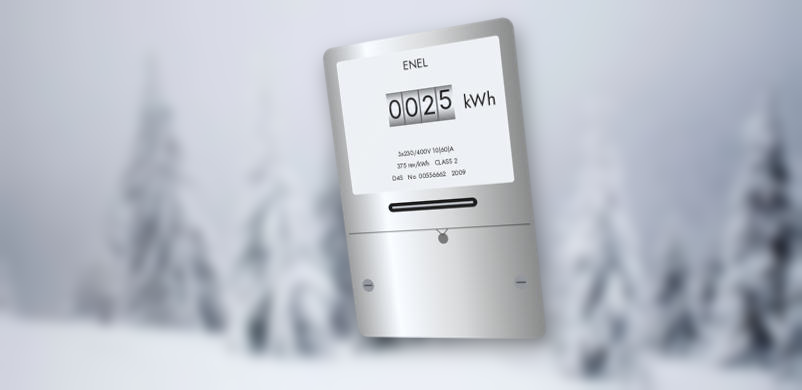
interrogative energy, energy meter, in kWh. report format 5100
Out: 25
